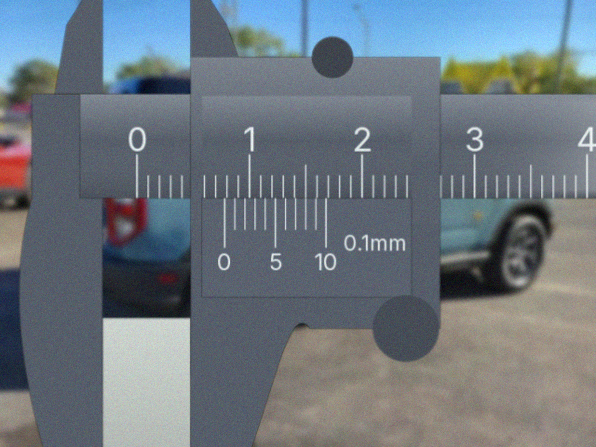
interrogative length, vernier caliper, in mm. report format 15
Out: 7.8
